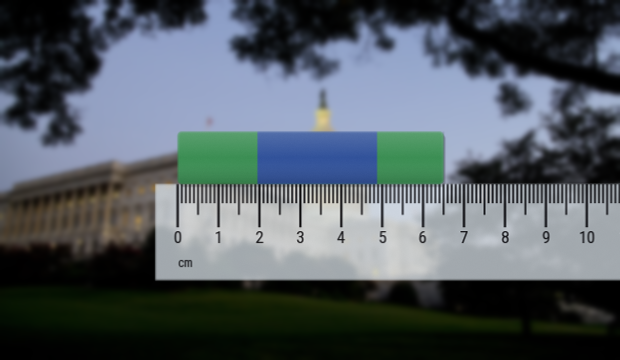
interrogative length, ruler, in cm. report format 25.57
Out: 6.5
